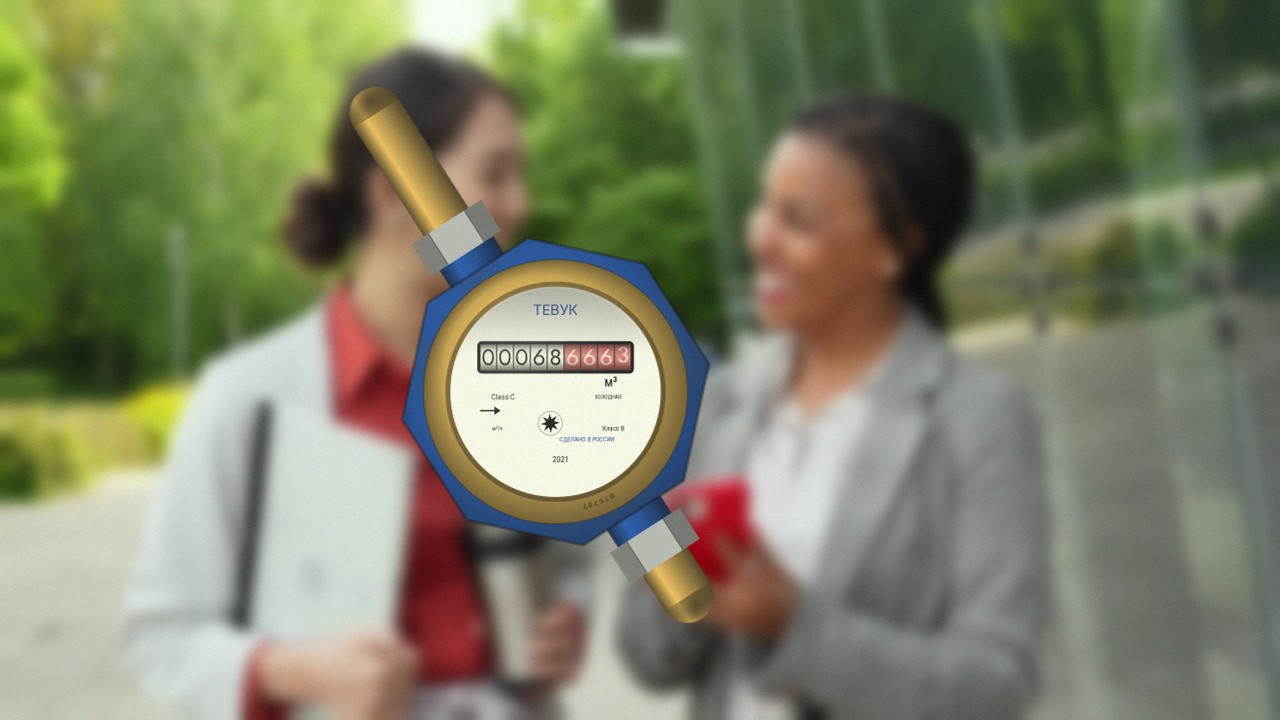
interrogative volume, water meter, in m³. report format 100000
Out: 68.6663
